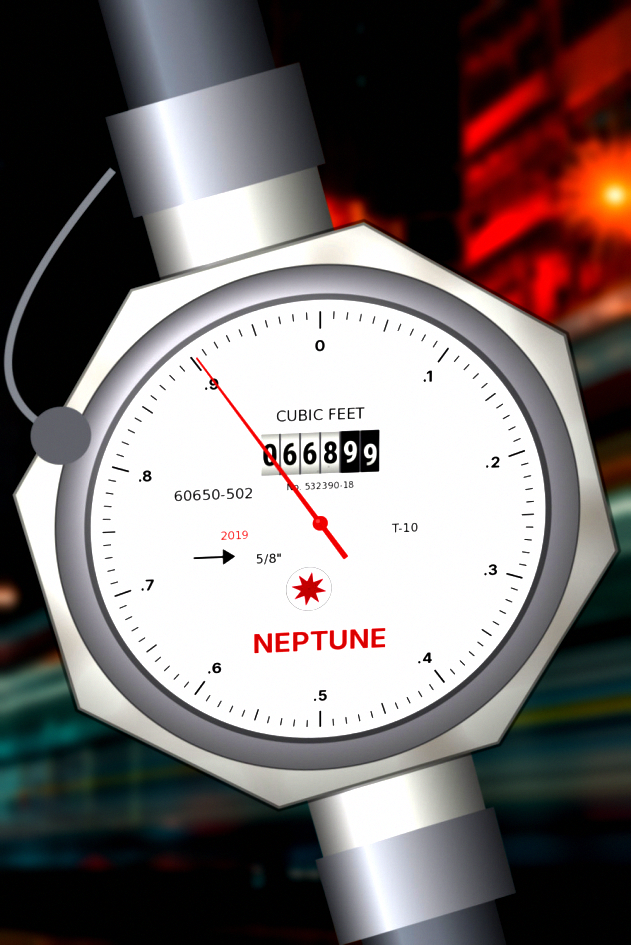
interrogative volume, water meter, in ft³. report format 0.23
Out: 66898.90
